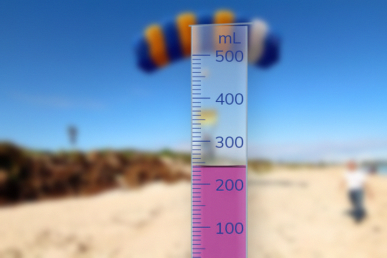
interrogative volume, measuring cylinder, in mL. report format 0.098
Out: 240
